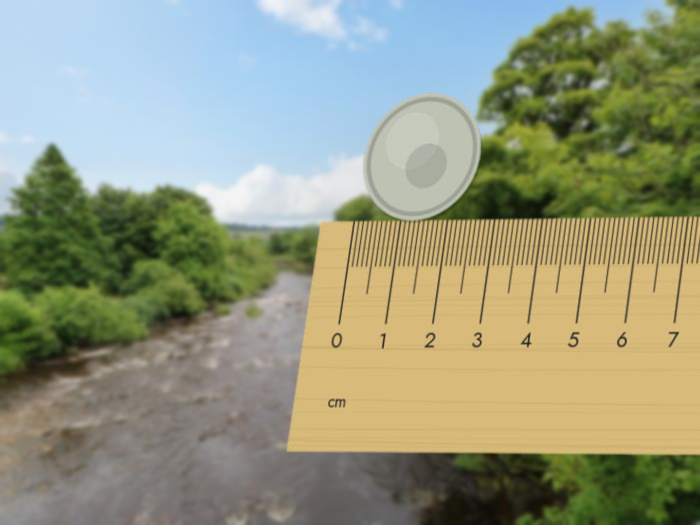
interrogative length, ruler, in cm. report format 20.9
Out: 2.5
